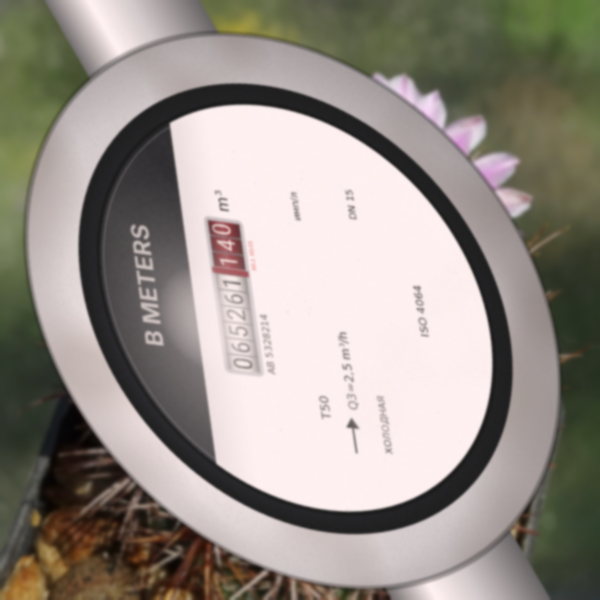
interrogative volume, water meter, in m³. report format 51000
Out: 65261.140
